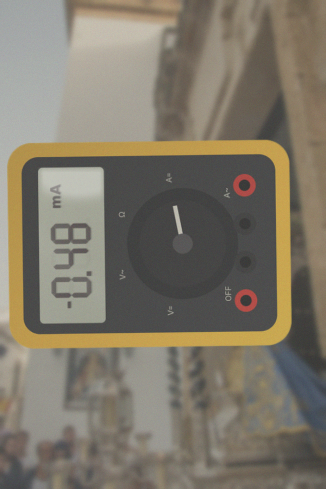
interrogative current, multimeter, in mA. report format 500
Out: -0.48
